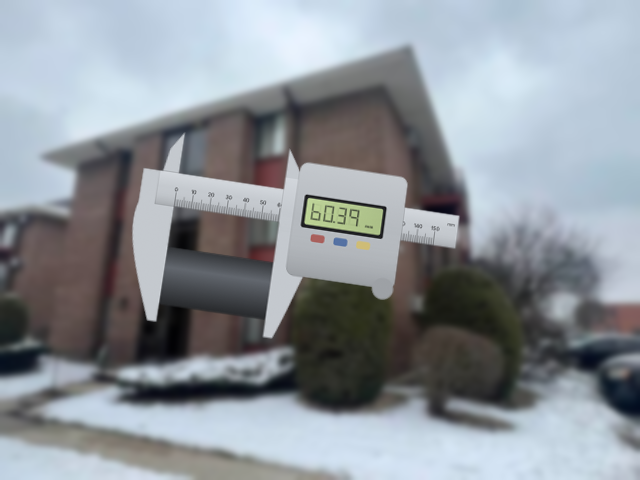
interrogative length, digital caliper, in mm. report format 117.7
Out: 60.39
